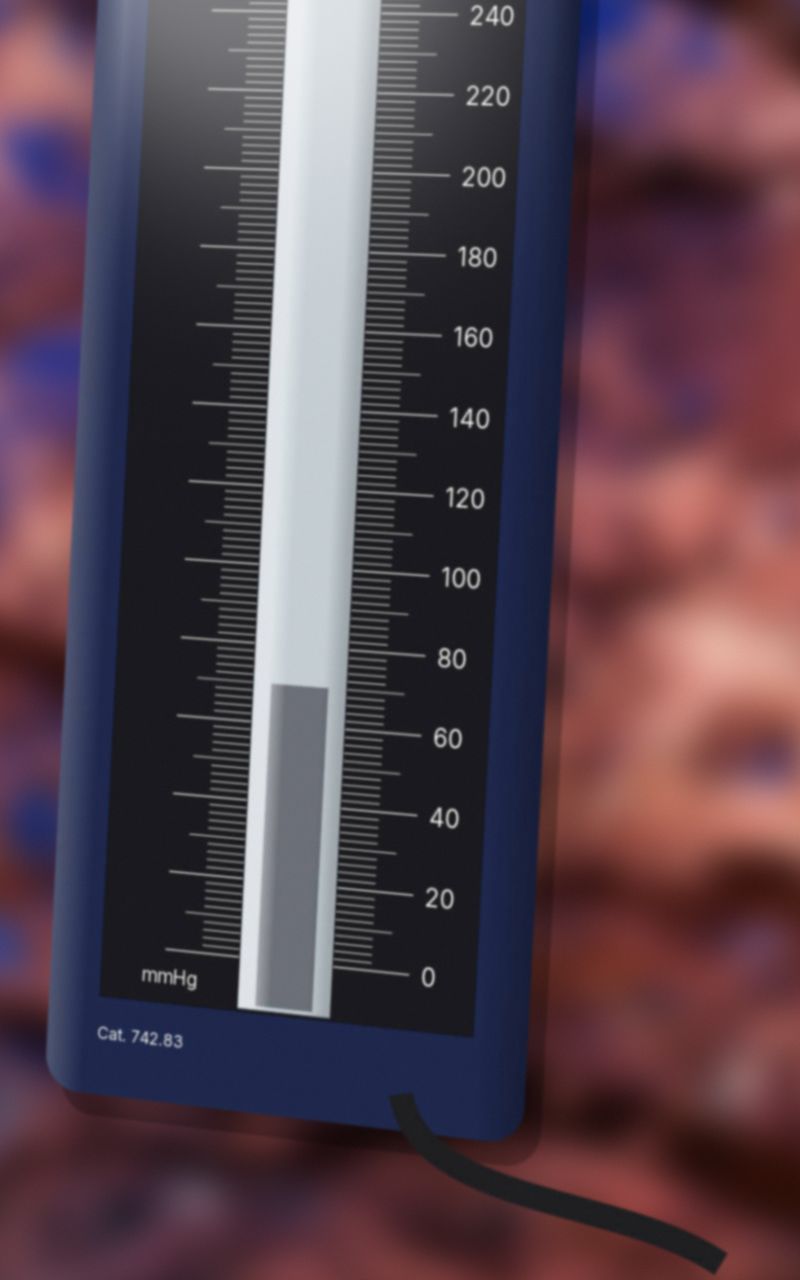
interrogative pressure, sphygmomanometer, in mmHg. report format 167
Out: 70
